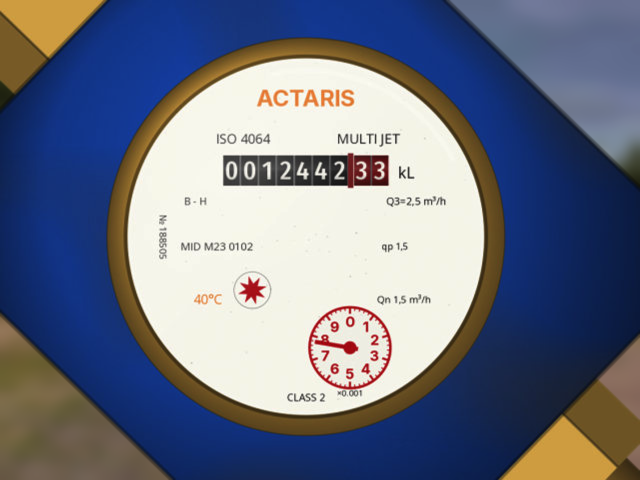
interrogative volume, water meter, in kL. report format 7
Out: 12442.337
